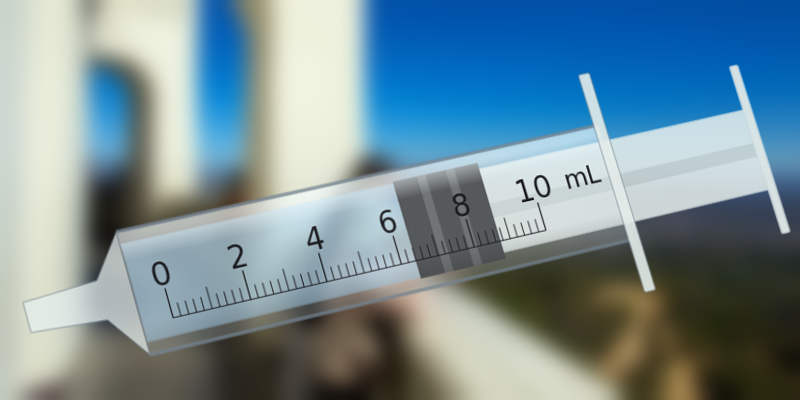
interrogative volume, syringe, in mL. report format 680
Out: 6.4
